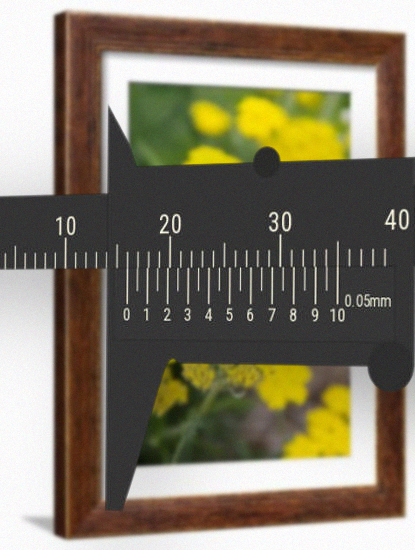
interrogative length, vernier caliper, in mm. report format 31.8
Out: 16.0
